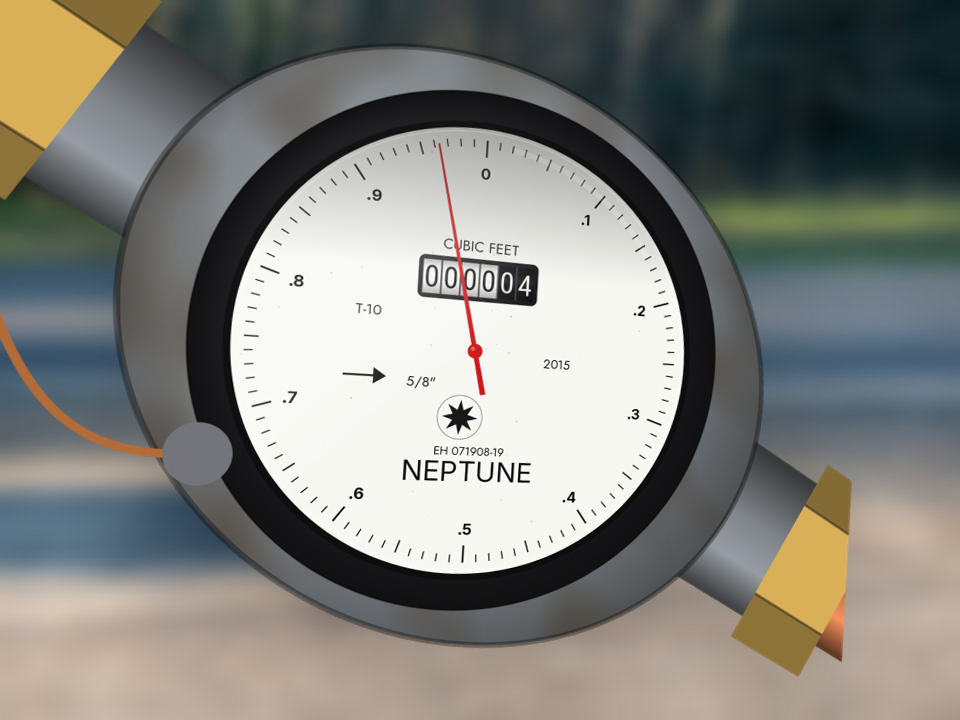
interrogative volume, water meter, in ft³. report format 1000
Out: 3.96
